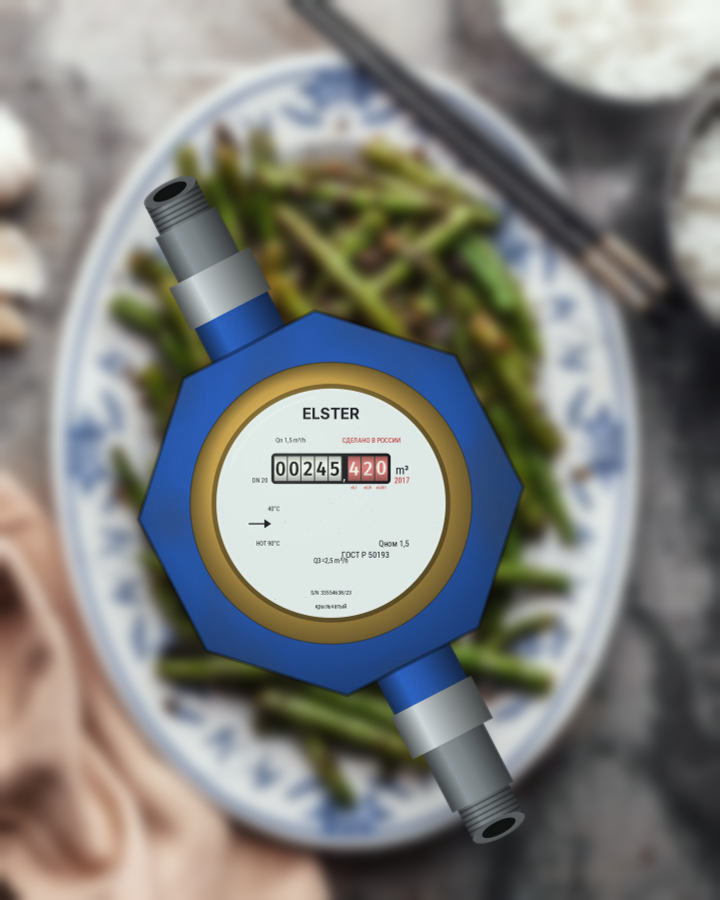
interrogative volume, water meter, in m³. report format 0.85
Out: 245.420
